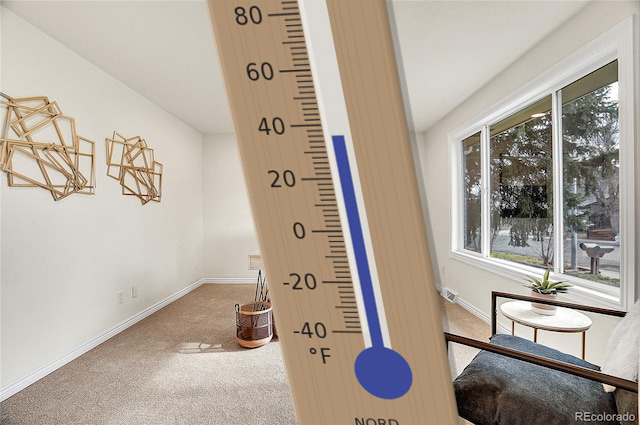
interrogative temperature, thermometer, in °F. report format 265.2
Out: 36
